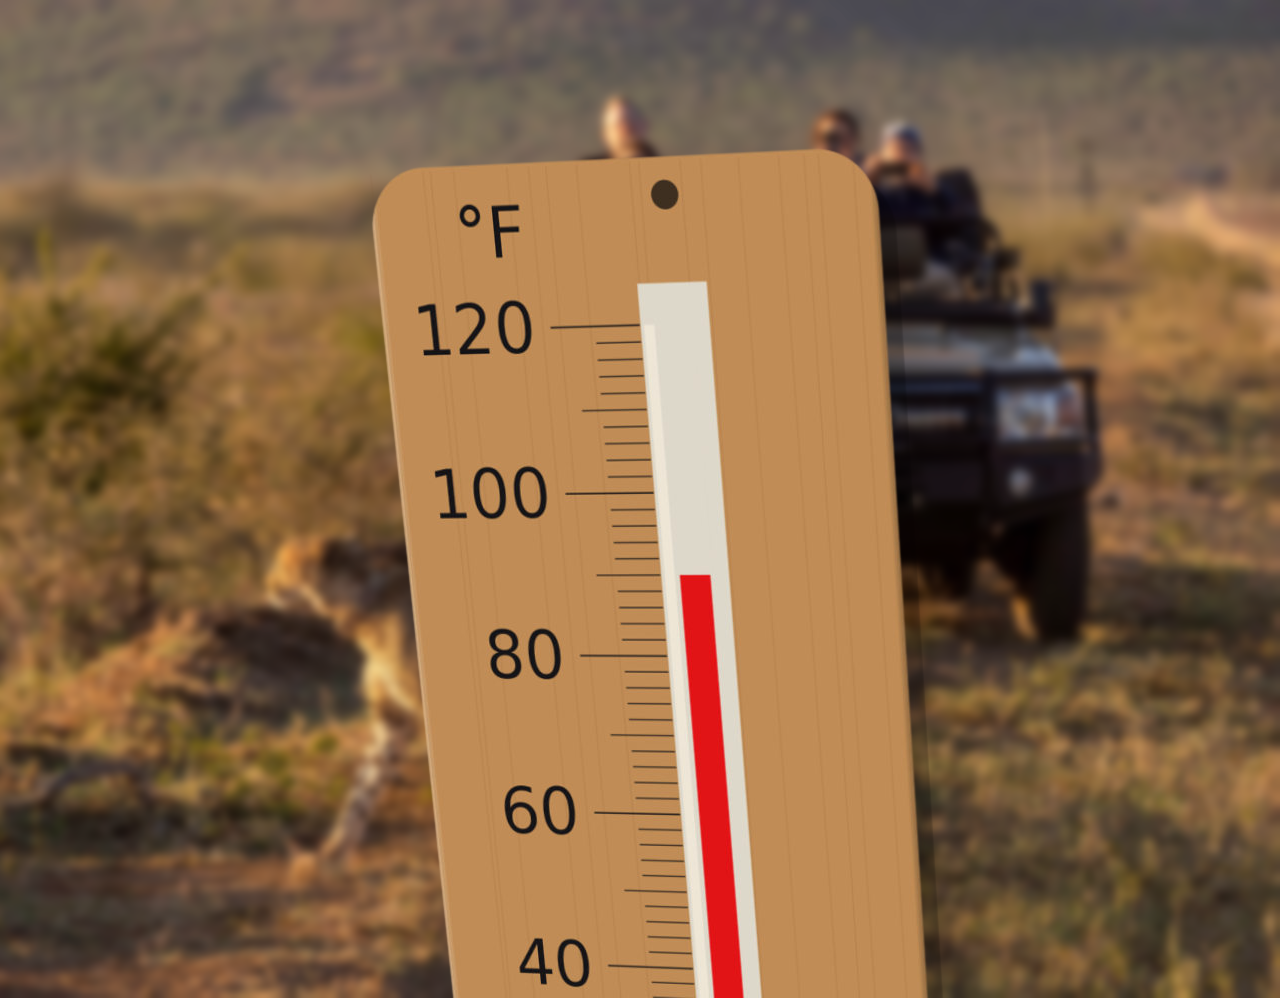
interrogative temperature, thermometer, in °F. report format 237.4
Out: 90
